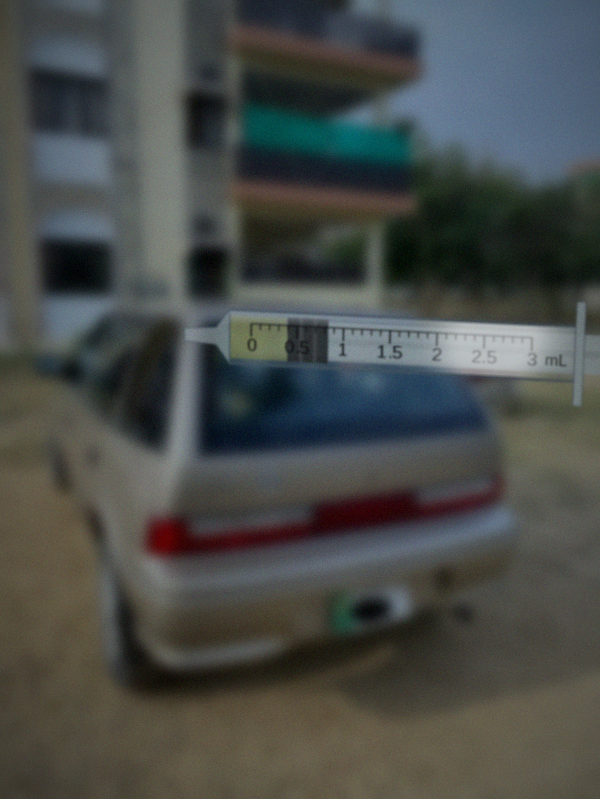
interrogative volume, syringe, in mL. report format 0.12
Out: 0.4
